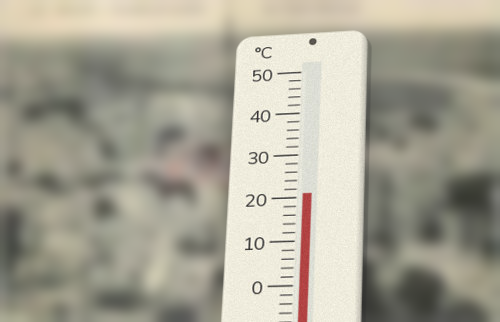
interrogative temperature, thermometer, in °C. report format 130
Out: 21
